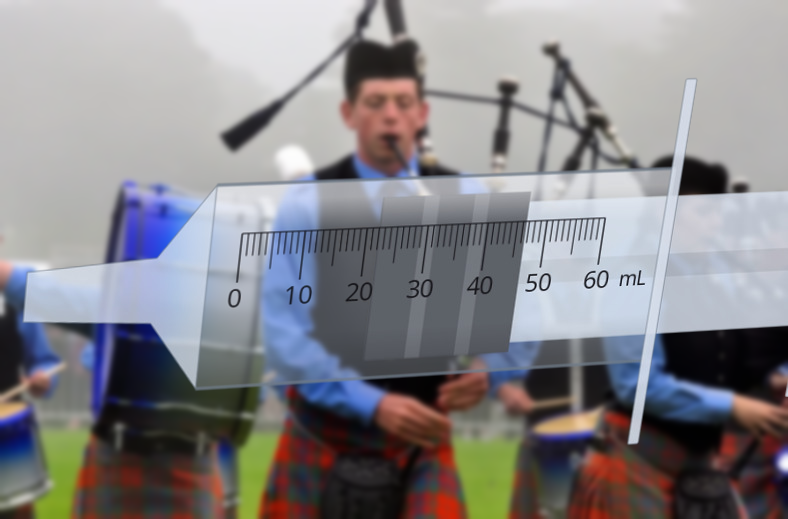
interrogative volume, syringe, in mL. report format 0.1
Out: 22
